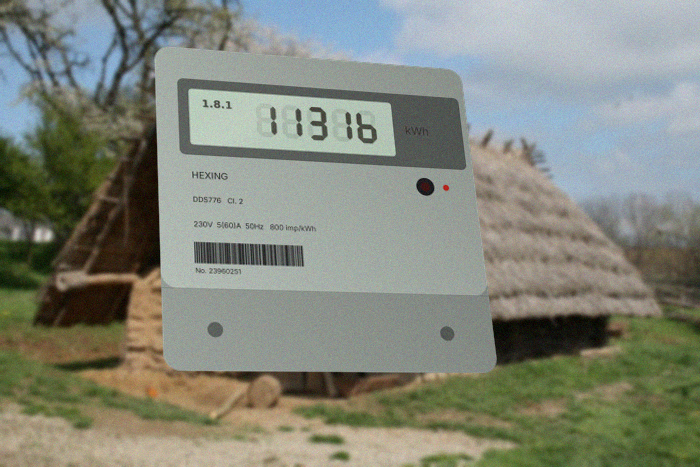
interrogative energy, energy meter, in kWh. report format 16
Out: 11316
